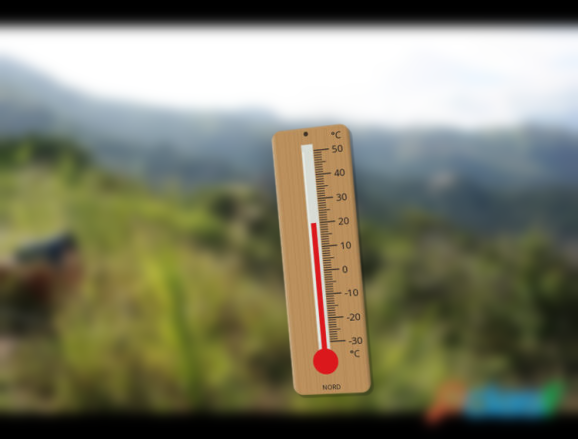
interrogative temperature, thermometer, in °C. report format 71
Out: 20
